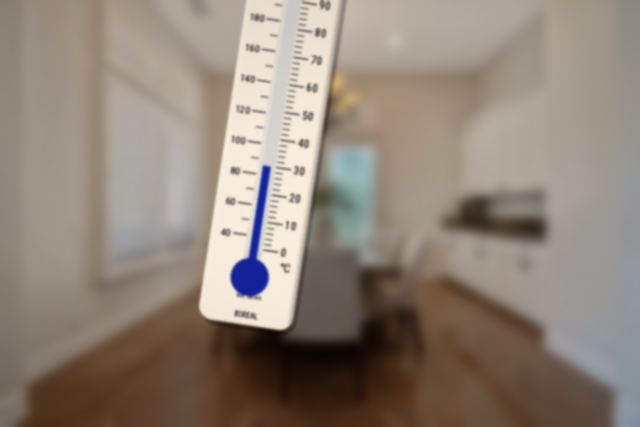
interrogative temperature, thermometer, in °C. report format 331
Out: 30
